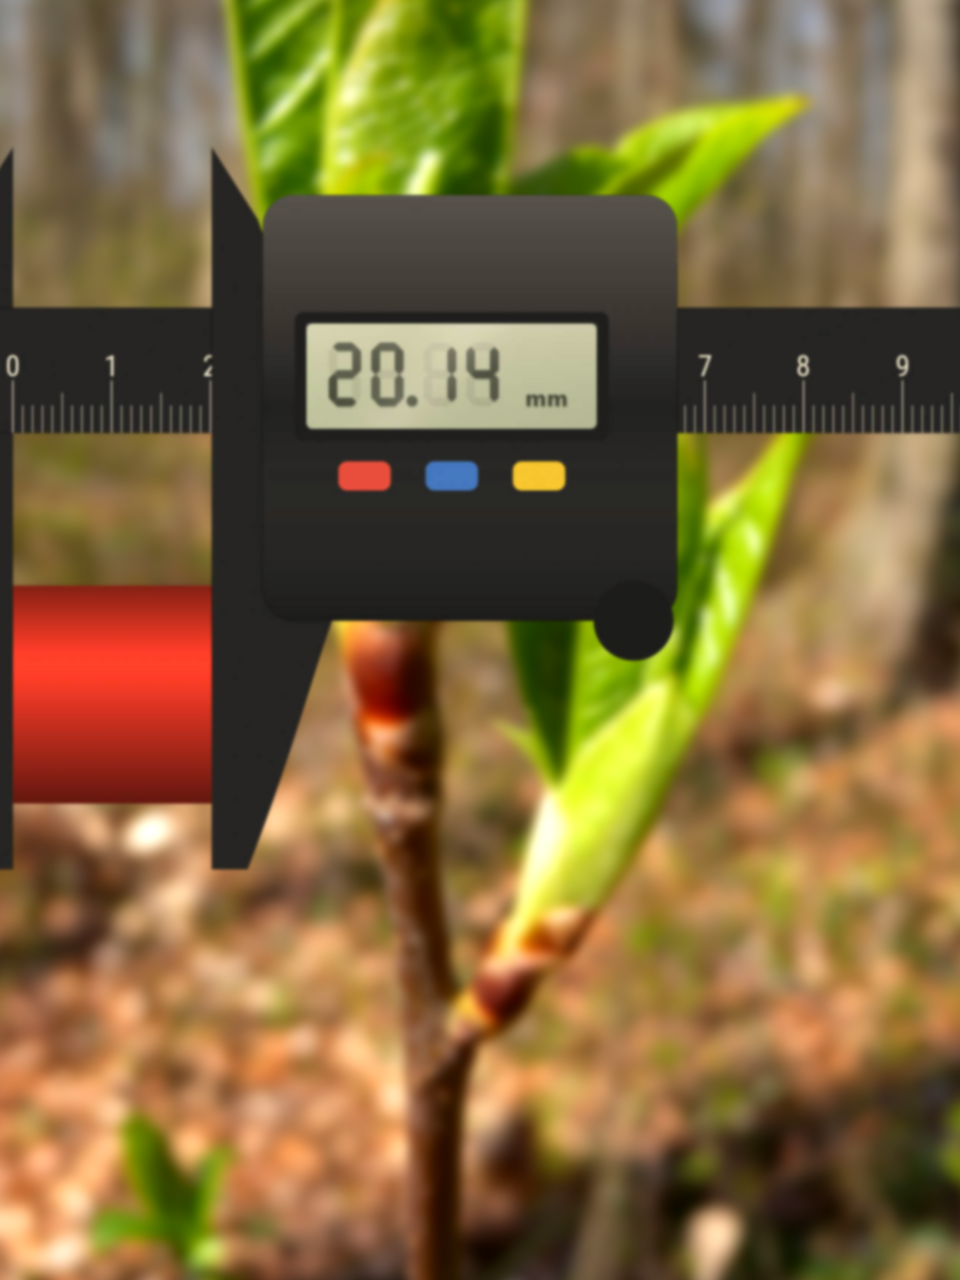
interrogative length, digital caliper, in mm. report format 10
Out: 20.14
